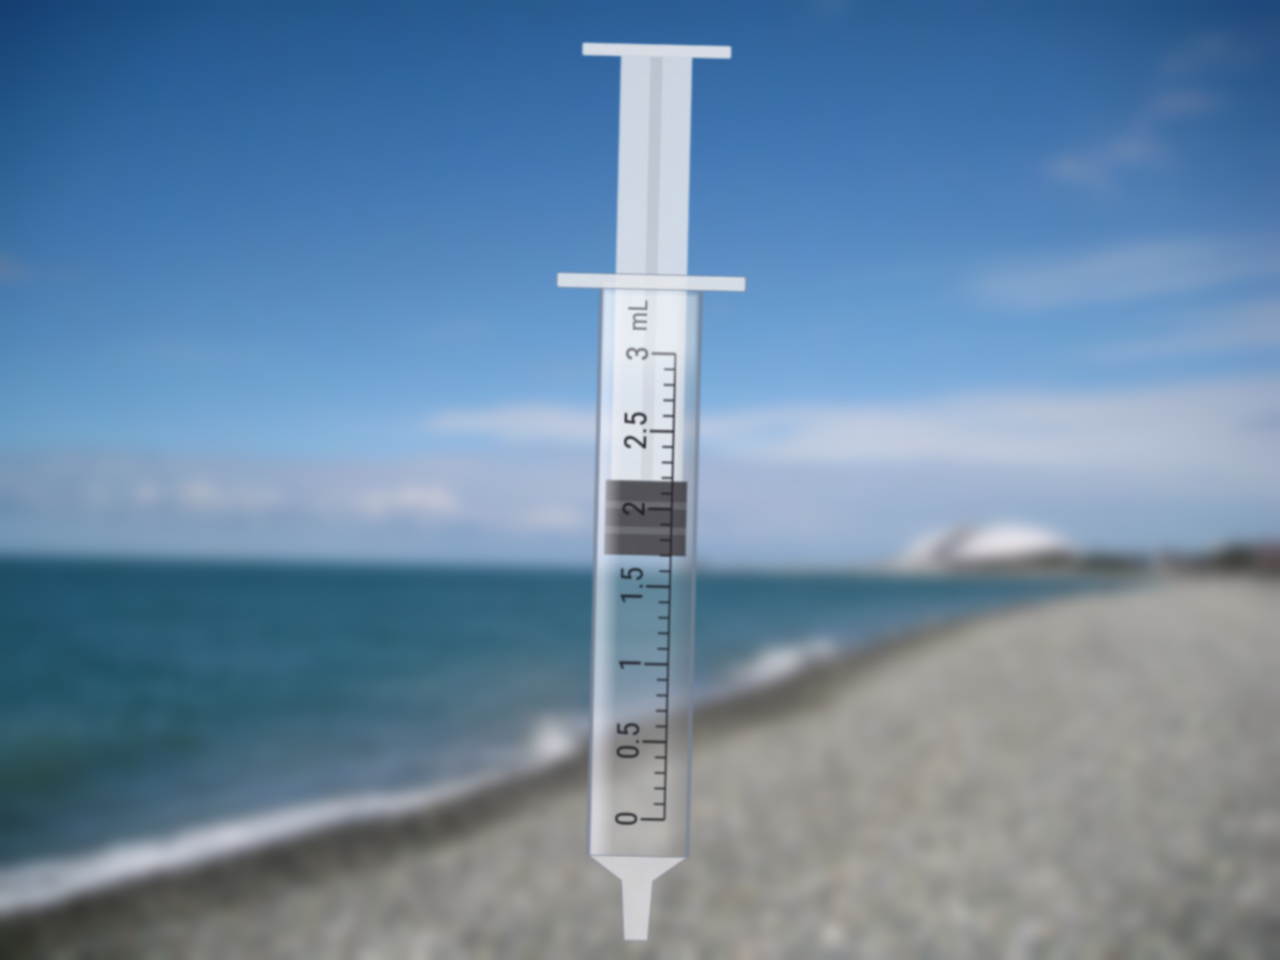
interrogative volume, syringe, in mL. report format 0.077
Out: 1.7
